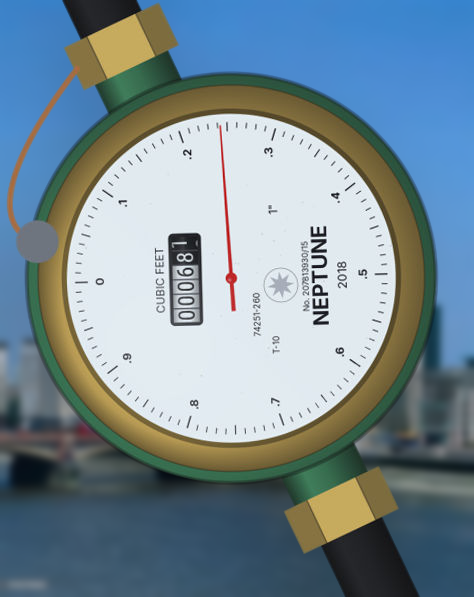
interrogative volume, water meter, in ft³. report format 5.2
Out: 681.24
